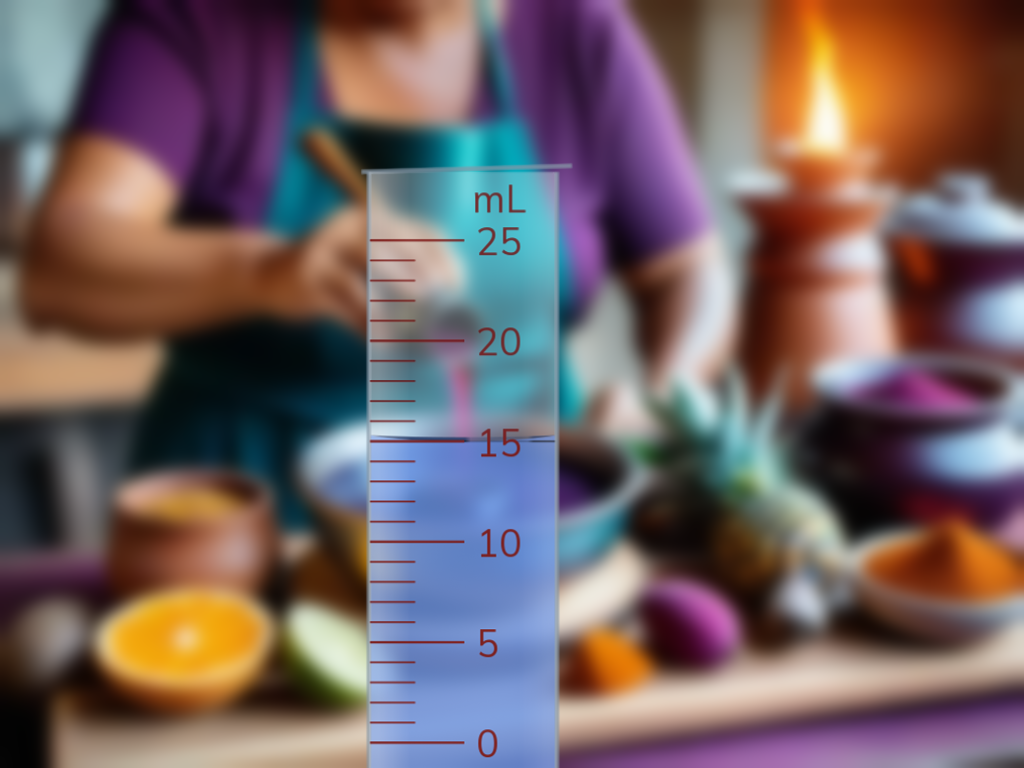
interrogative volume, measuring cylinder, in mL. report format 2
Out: 15
